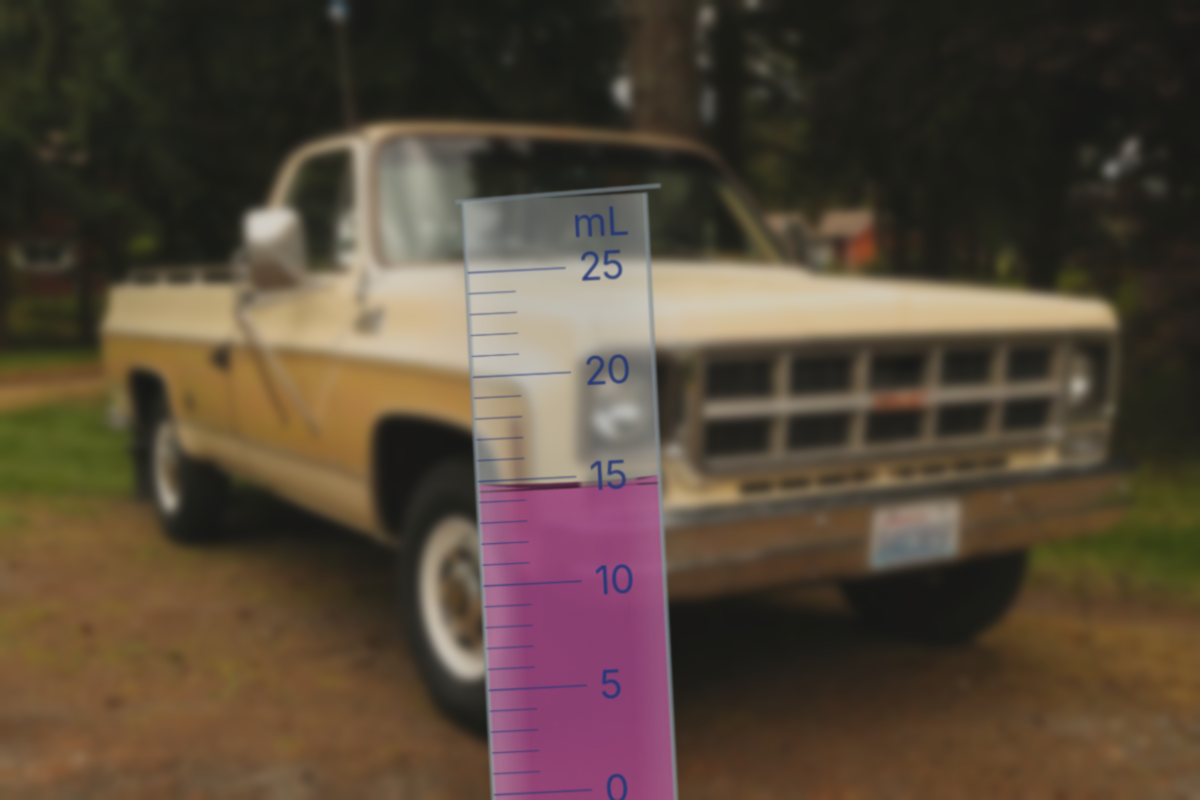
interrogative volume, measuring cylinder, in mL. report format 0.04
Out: 14.5
